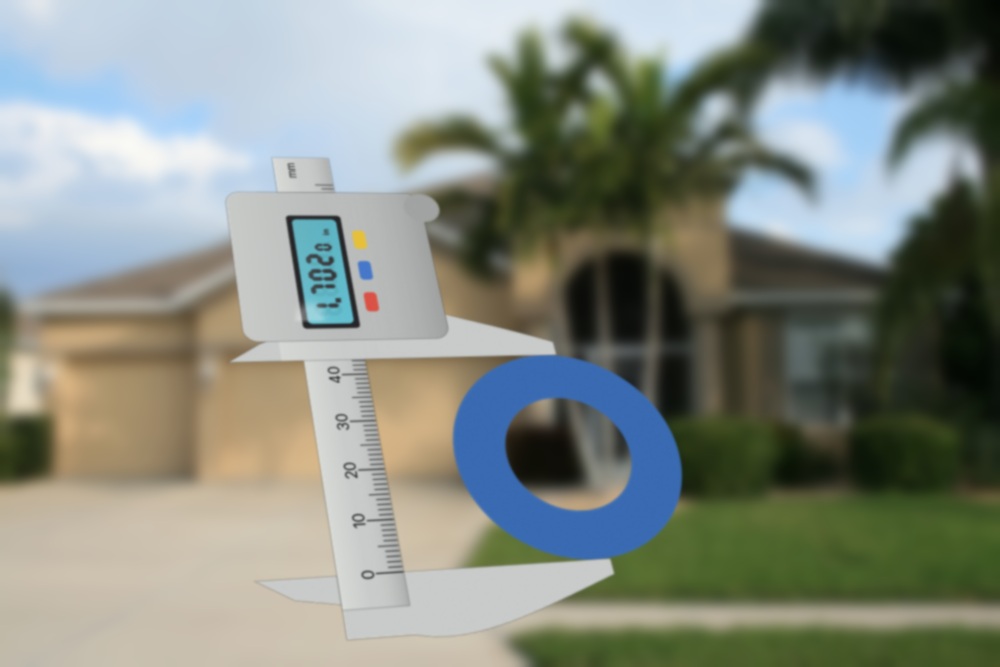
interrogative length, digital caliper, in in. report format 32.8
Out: 1.7020
